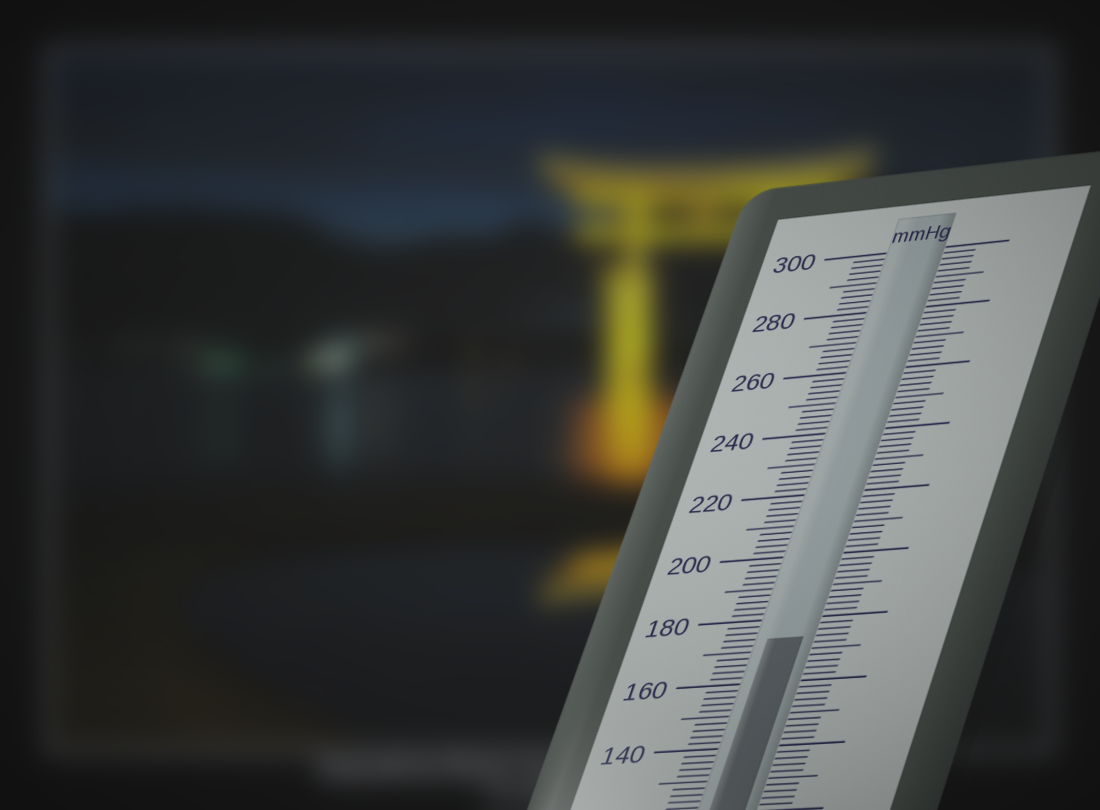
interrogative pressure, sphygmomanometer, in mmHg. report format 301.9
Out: 174
